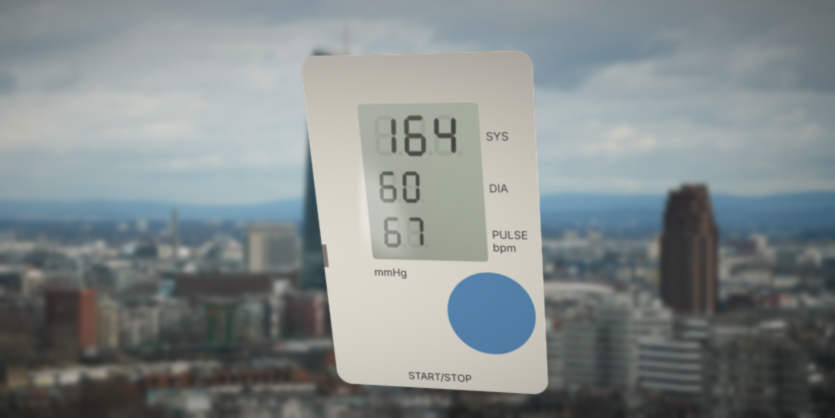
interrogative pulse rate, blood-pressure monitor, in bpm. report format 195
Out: 67
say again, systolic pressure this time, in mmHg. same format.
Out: 164
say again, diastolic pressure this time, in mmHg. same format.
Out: 60
